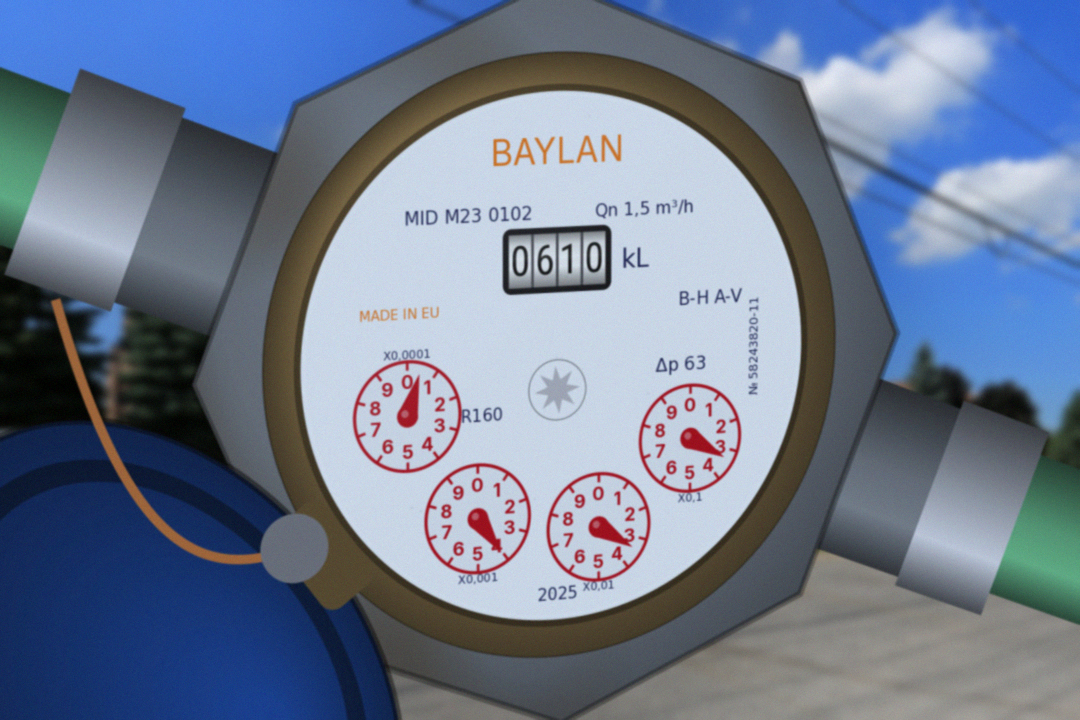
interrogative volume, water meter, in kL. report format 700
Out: 610.3340
